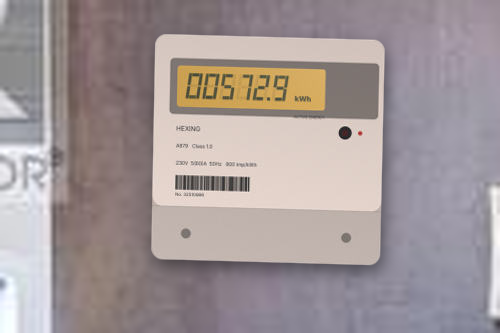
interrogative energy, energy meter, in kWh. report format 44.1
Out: 572.9
